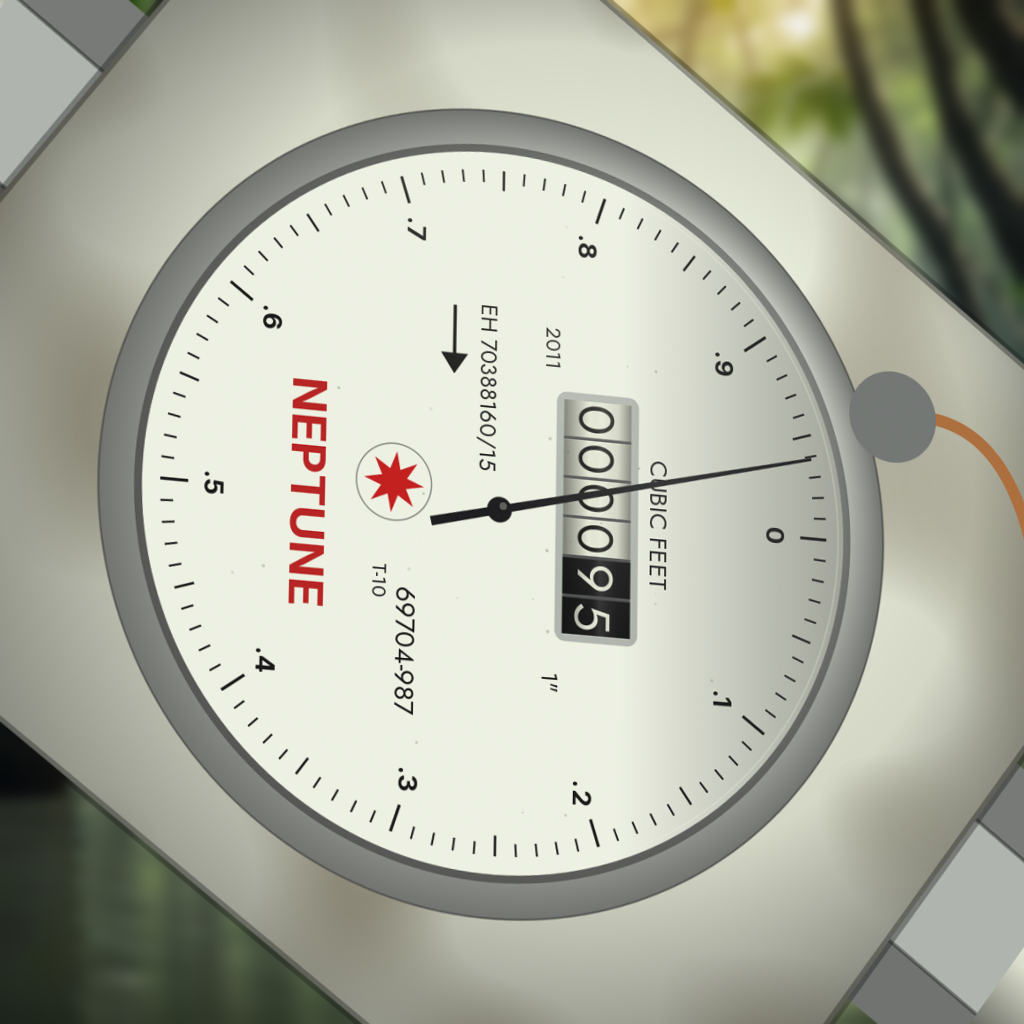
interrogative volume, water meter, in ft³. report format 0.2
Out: 94.96
